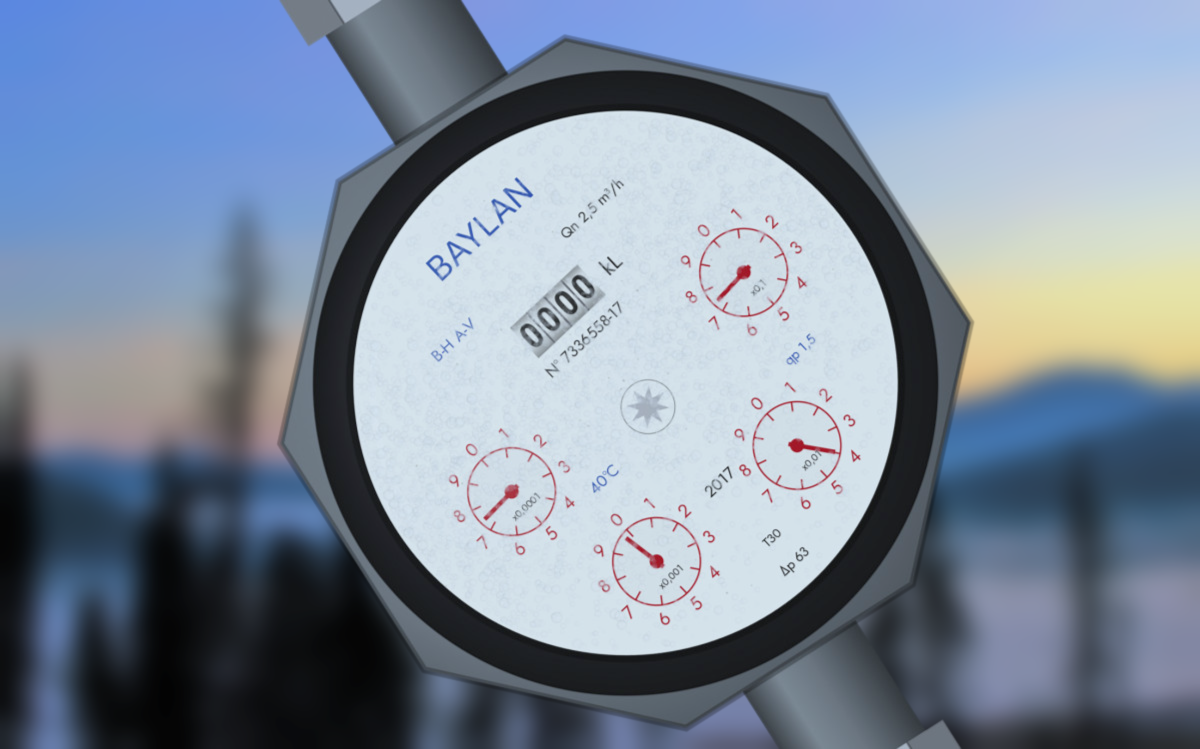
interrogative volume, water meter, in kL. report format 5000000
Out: 0.7397
